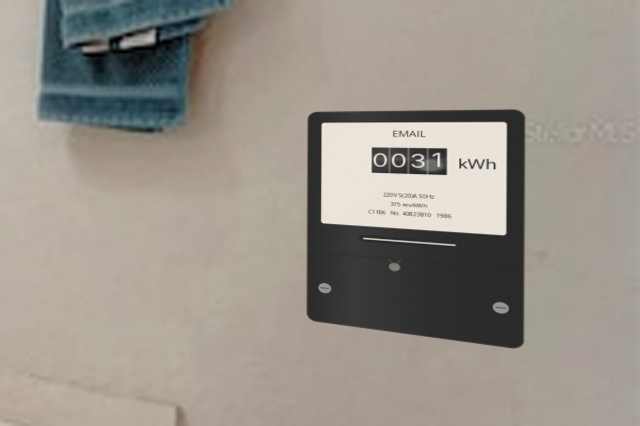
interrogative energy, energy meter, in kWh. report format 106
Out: 31
